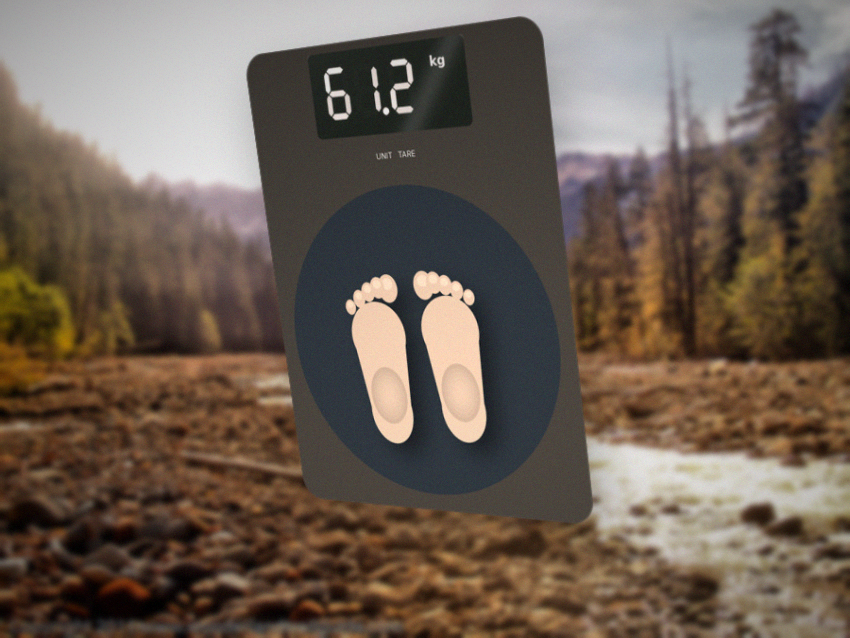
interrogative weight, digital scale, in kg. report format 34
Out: 61.2
